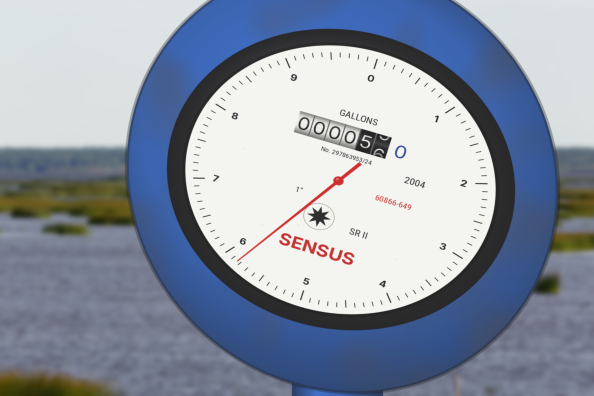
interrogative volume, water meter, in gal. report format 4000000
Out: 555.8
